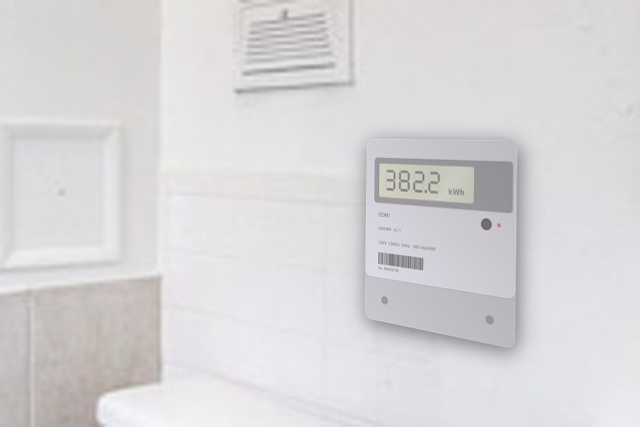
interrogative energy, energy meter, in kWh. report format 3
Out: 382.2
